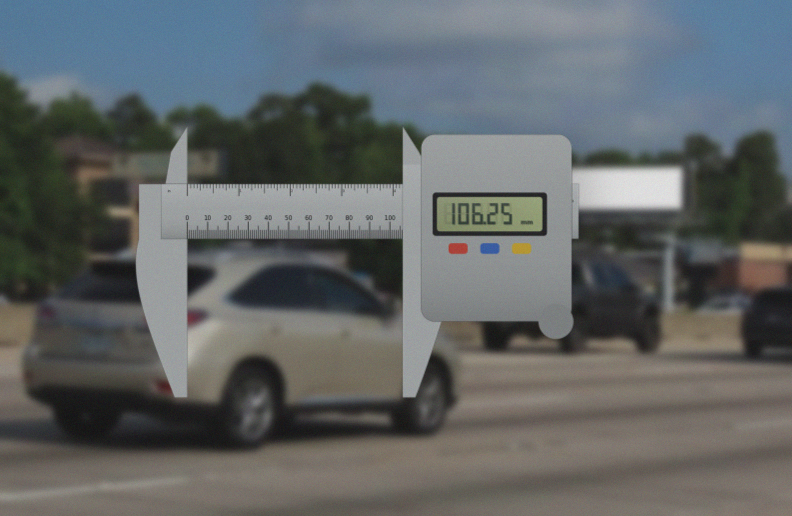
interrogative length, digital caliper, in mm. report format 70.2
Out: 106.25
